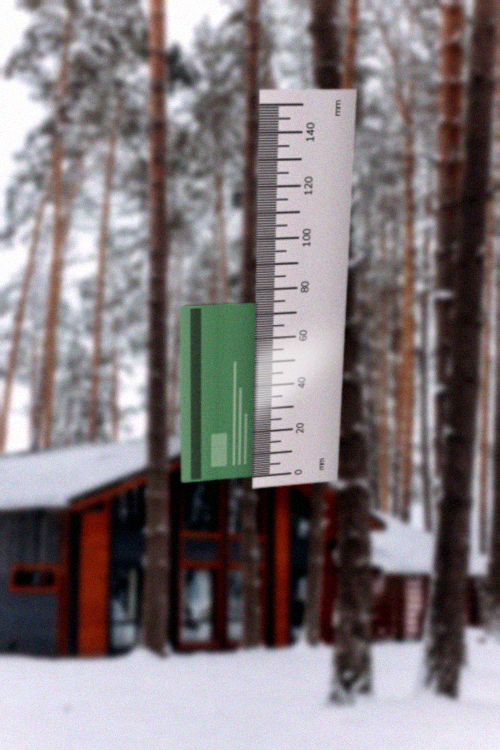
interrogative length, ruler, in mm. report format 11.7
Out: 75
